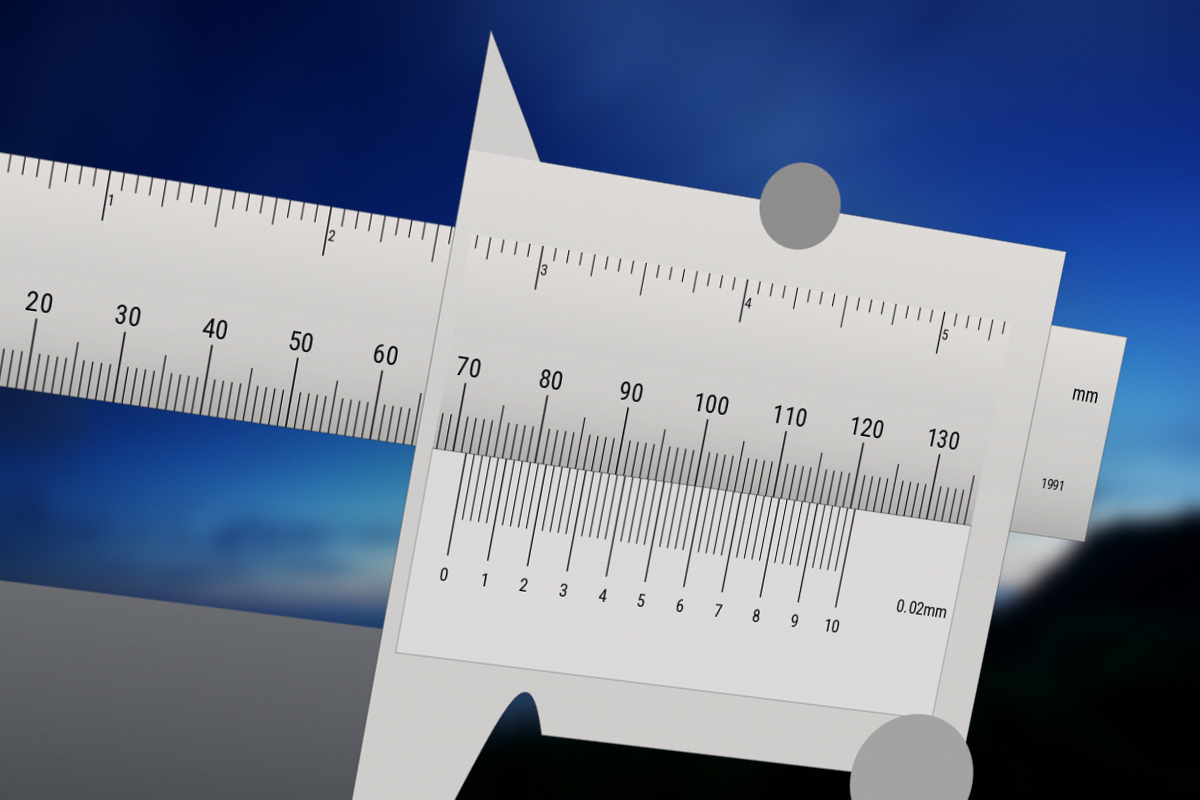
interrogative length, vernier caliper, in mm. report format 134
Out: 71.6
